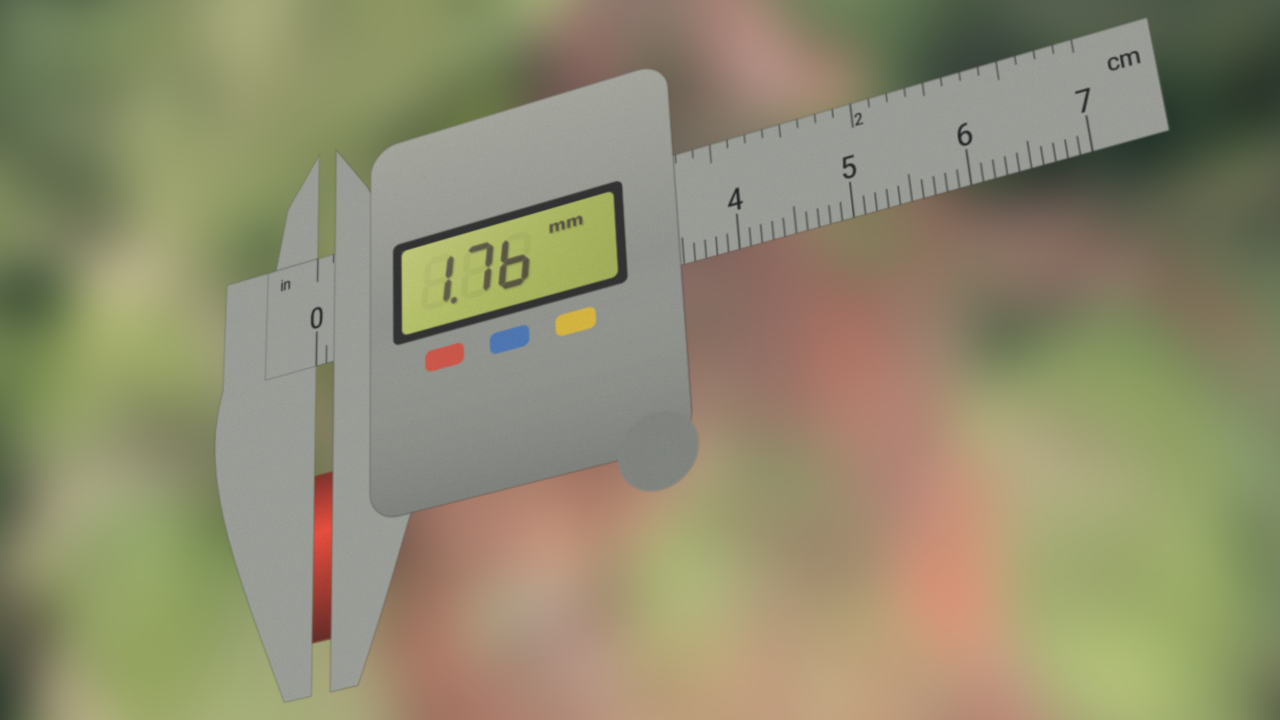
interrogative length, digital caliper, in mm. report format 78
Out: 1.76
